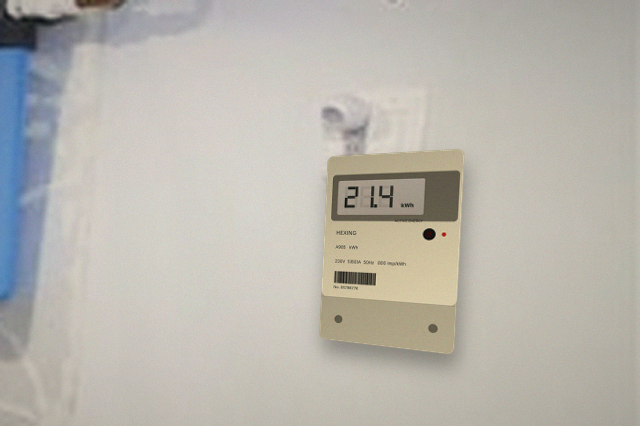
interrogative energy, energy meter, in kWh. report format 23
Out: 21.4
